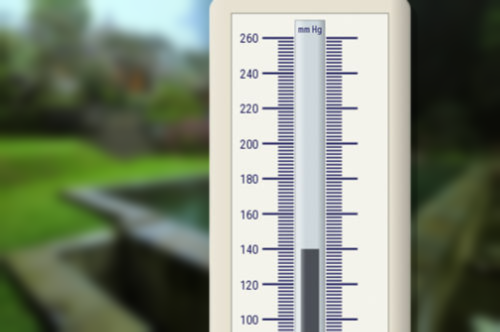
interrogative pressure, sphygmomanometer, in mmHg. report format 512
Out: 140
